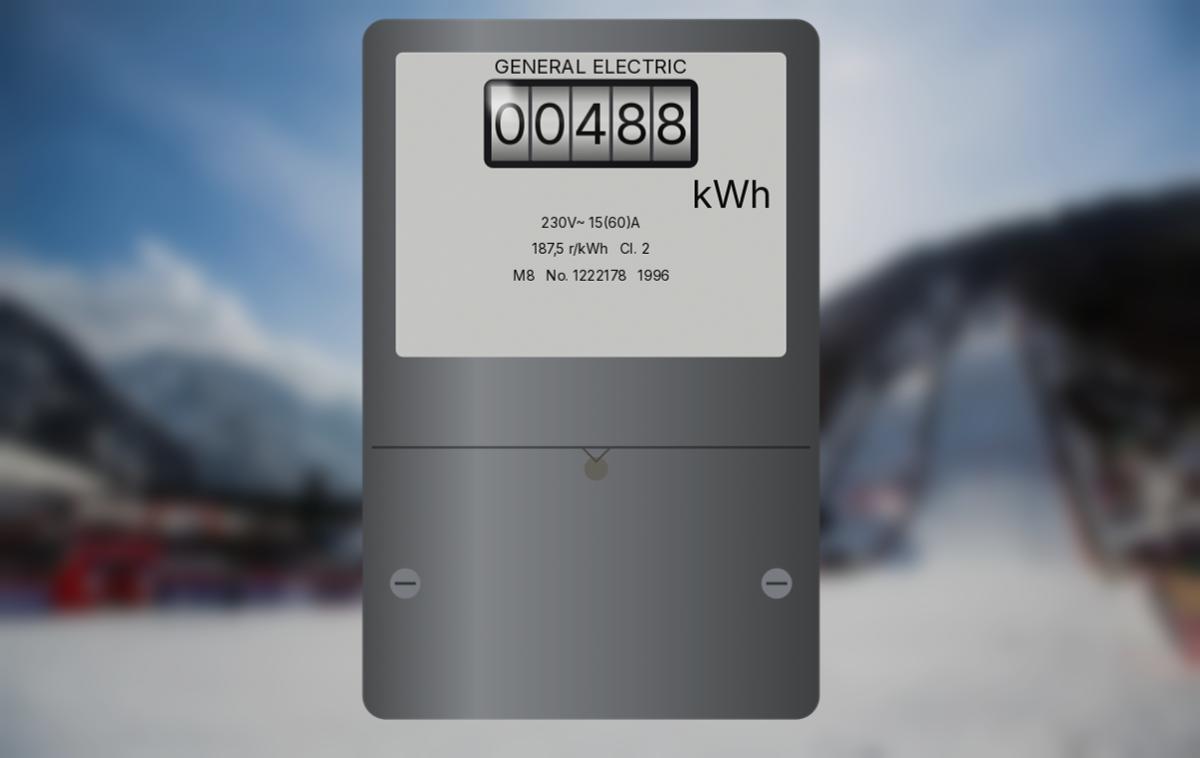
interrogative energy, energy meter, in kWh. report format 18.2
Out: 488
